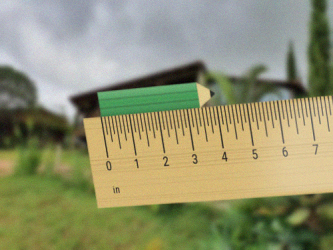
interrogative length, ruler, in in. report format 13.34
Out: 4
